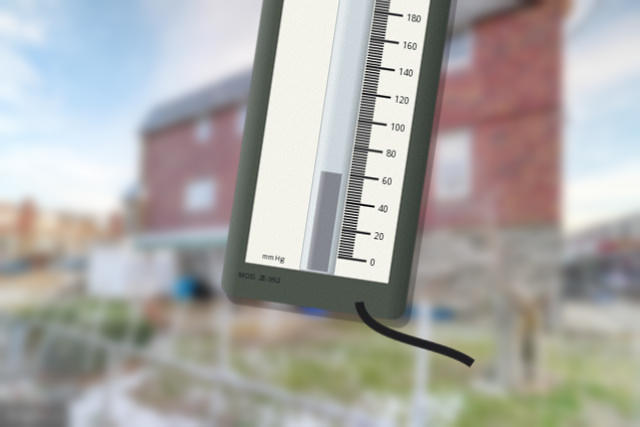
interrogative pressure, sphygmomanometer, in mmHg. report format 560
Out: 60
